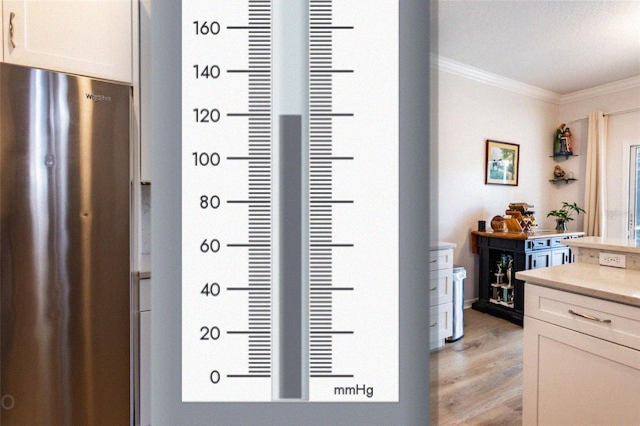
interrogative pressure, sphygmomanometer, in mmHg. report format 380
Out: 120
